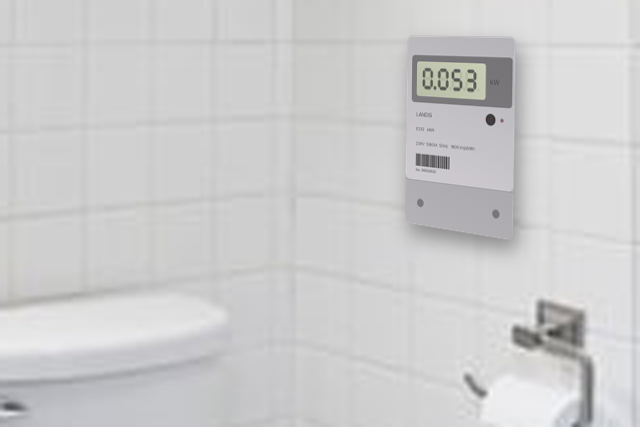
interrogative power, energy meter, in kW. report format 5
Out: 0.053
